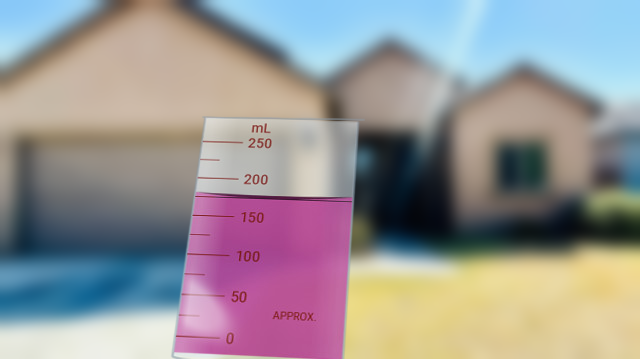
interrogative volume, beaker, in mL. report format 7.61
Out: 175
